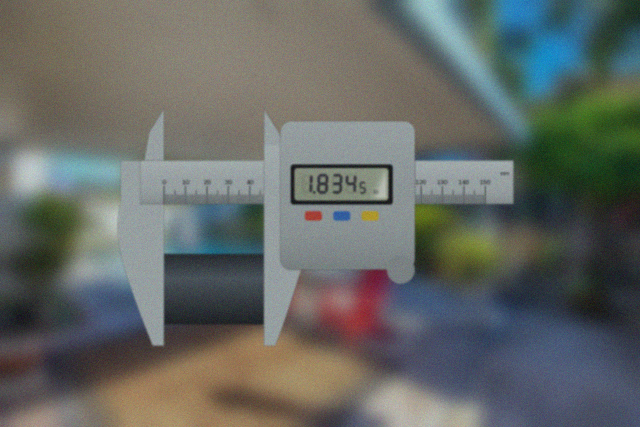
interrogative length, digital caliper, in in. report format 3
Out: 1.8345
